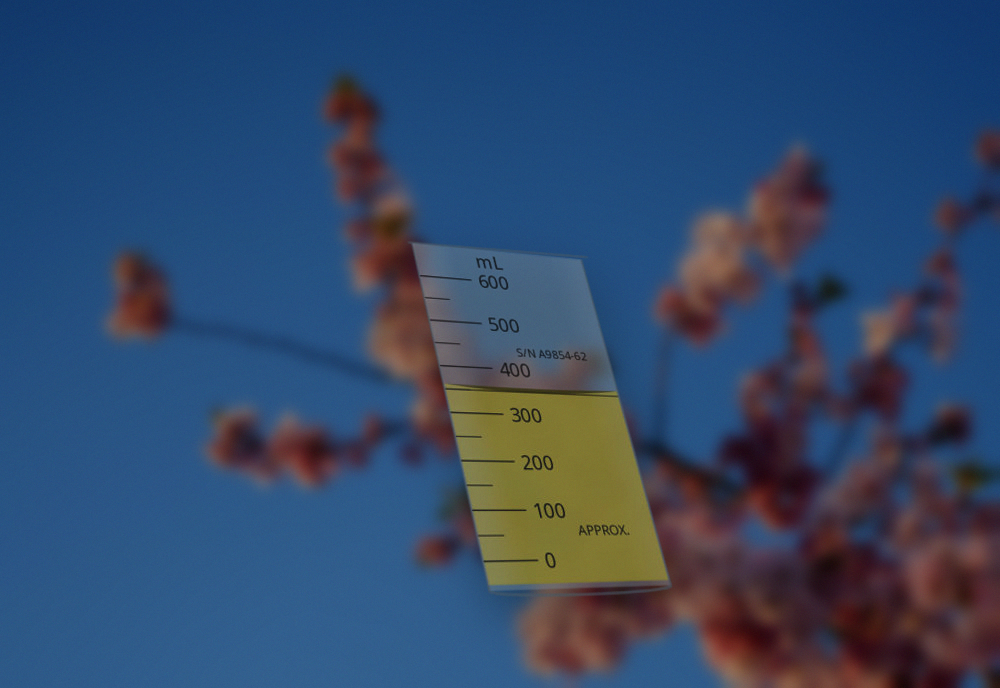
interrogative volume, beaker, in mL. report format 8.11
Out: 350
